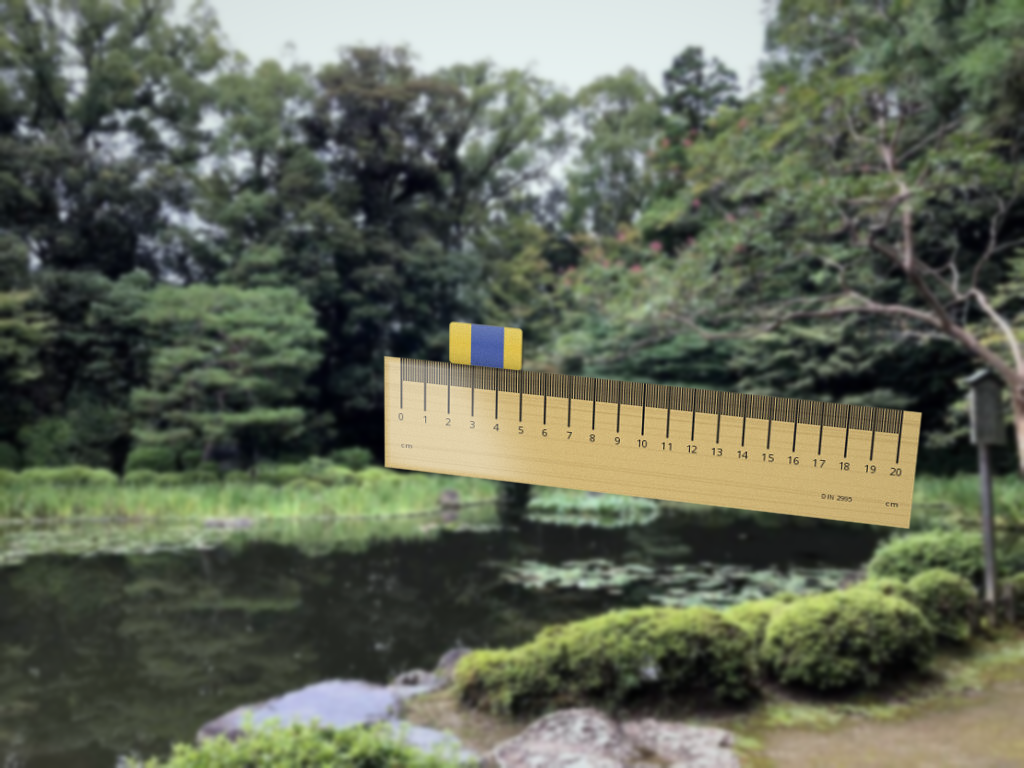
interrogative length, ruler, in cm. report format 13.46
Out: 3
